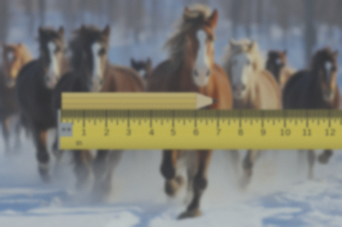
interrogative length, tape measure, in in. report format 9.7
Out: 7
